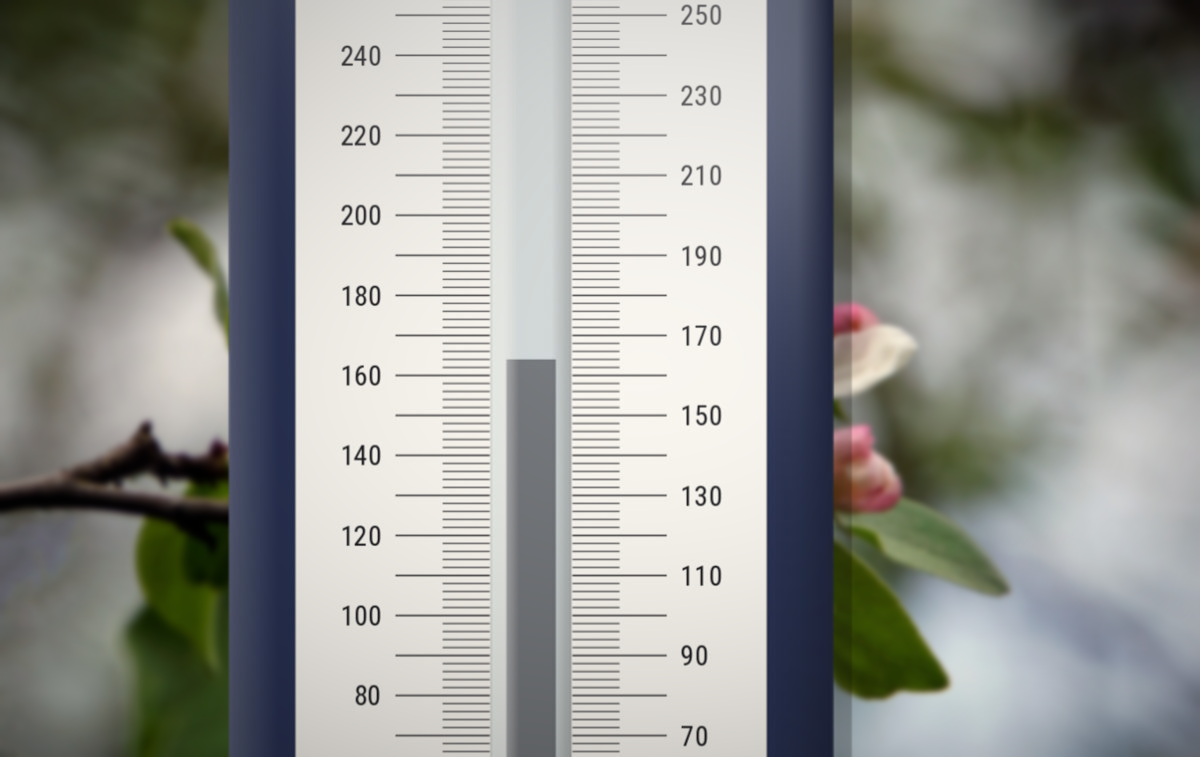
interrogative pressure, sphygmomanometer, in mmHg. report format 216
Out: 164
